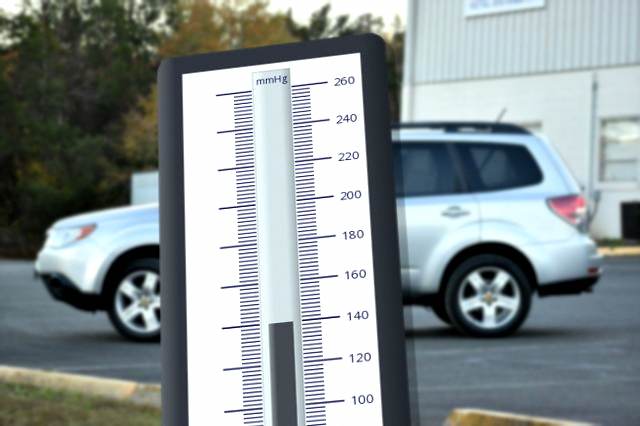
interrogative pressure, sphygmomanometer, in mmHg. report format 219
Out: 140
